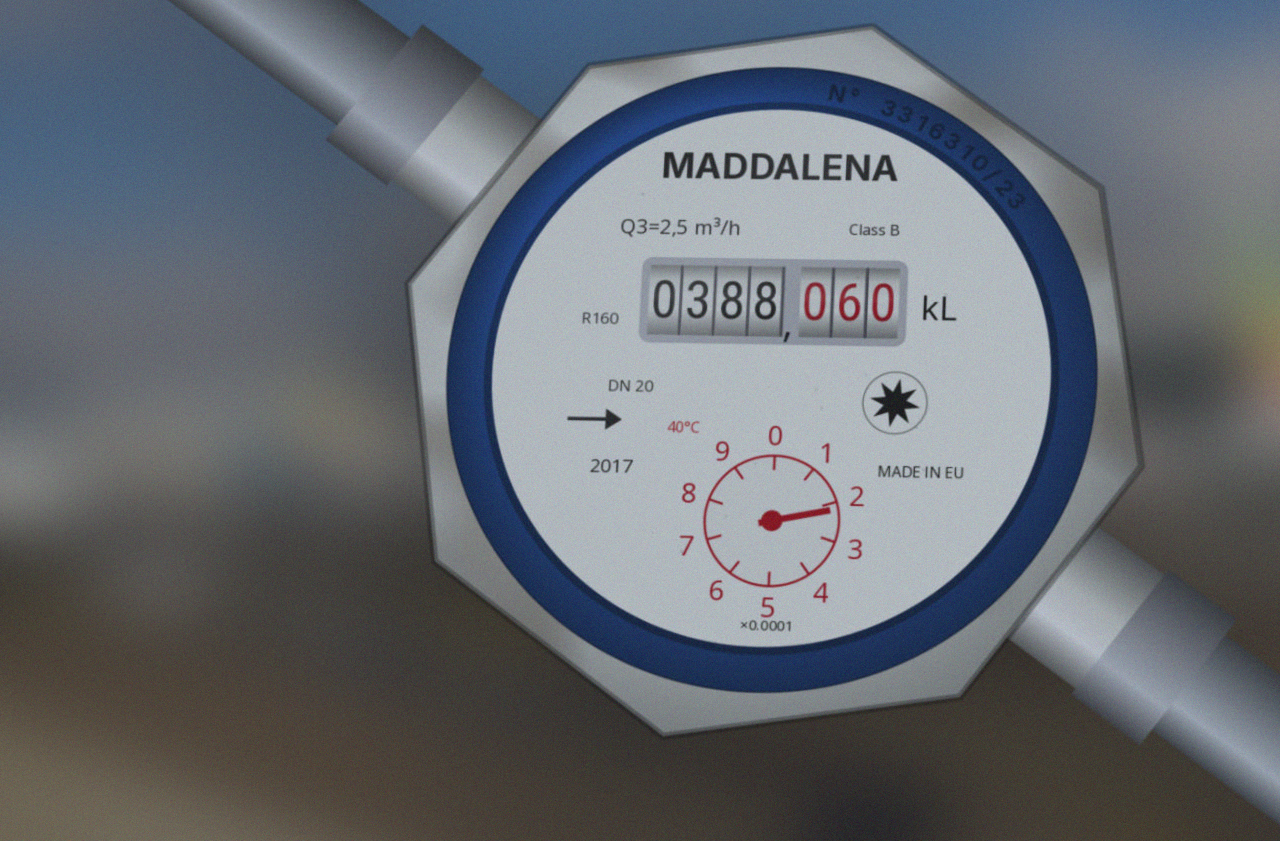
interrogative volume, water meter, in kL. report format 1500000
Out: 388.0602
